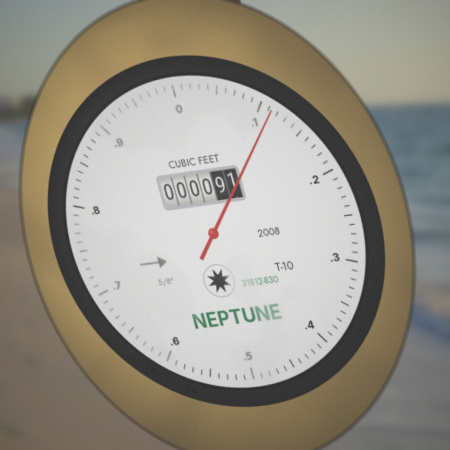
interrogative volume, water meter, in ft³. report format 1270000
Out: 91.11
